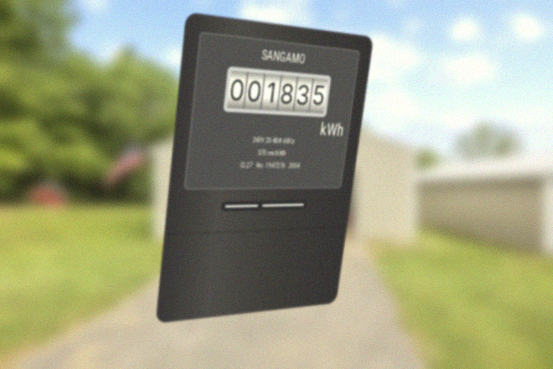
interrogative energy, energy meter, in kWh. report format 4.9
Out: 1835
